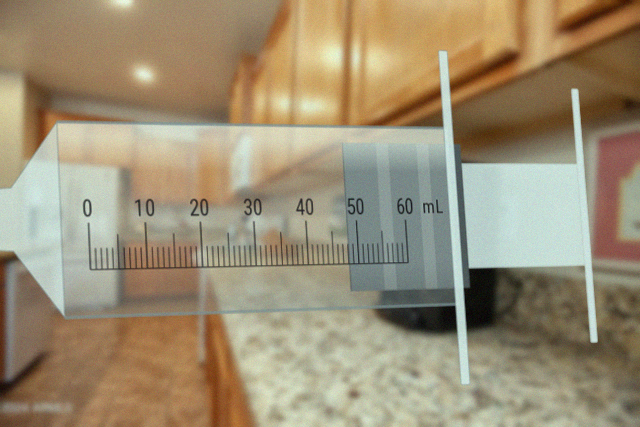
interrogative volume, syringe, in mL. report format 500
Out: 48
